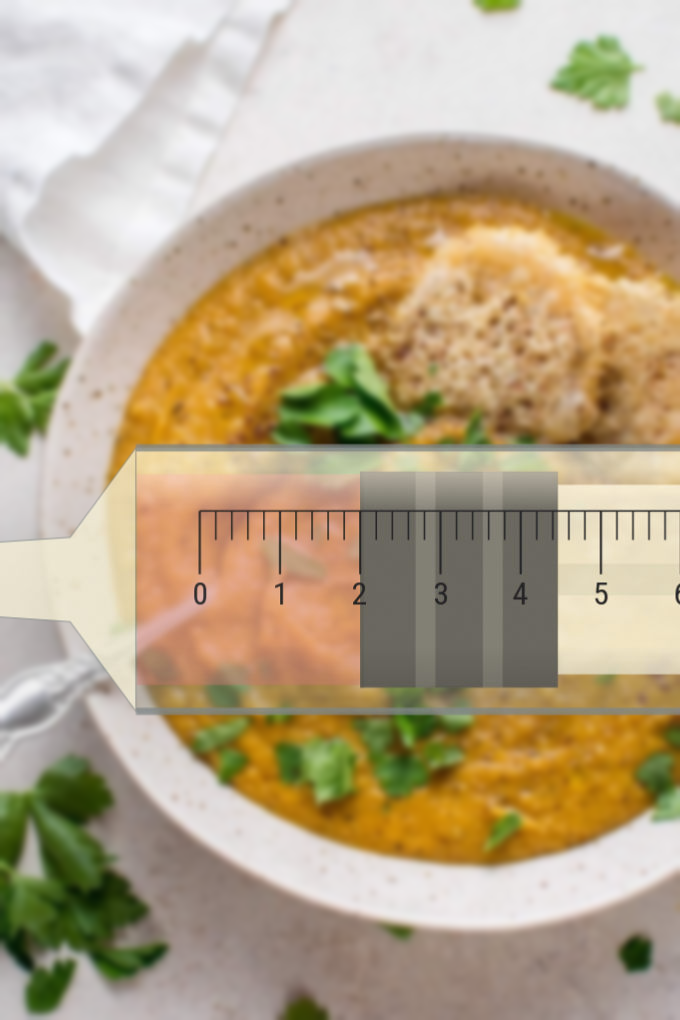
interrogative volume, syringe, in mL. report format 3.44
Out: 2
